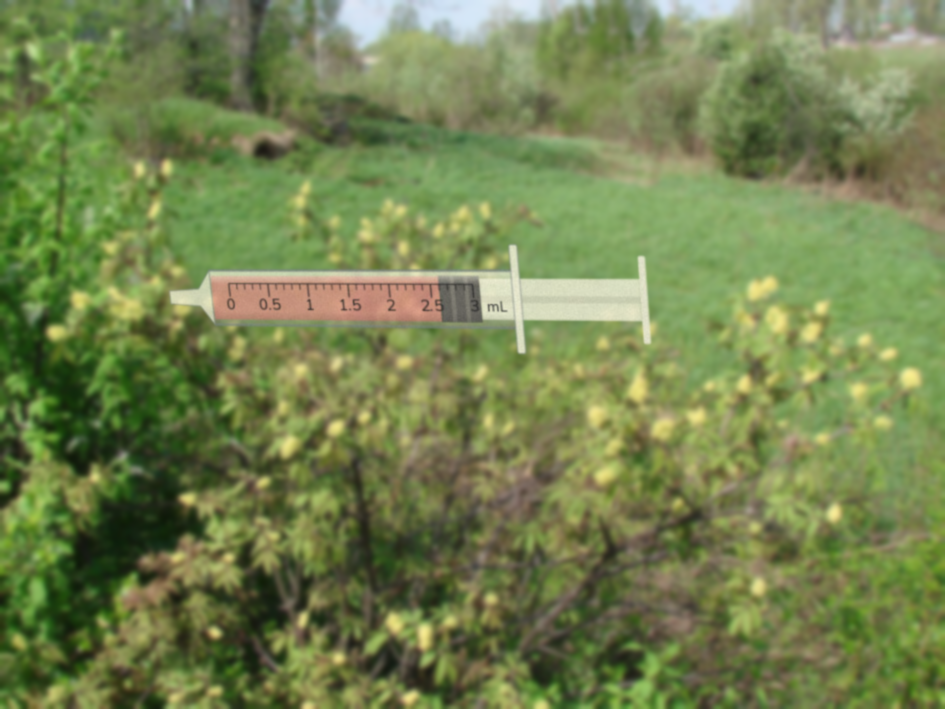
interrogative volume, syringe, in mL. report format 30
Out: 2.6
